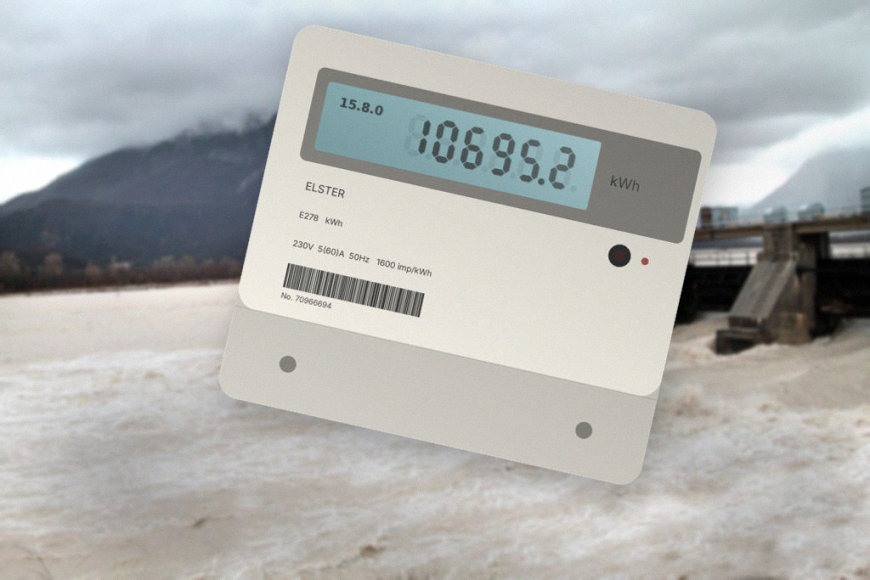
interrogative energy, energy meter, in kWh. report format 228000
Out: 10695.2
